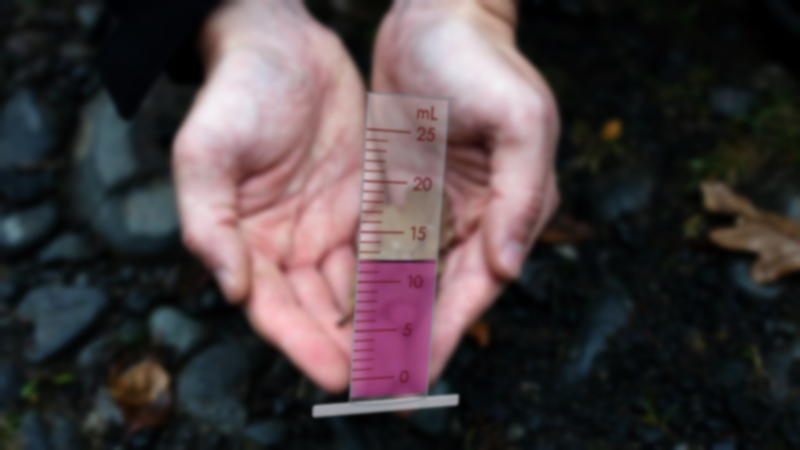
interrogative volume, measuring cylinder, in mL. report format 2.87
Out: 12
